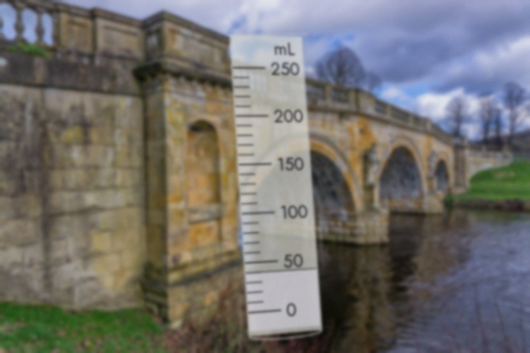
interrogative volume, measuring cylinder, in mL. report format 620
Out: 40
